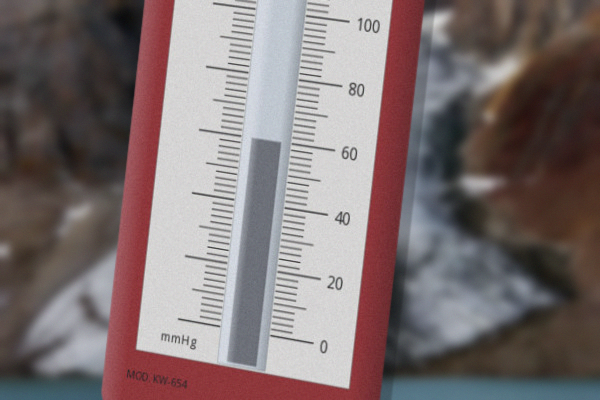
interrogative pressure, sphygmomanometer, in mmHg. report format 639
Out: 60
